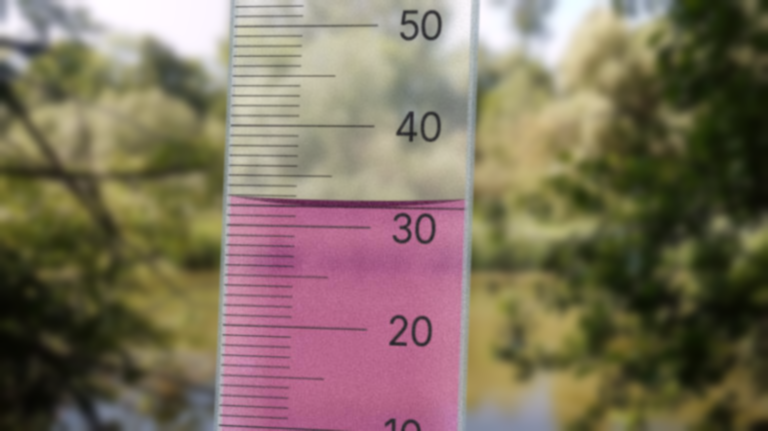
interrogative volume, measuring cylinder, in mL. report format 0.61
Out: 32
